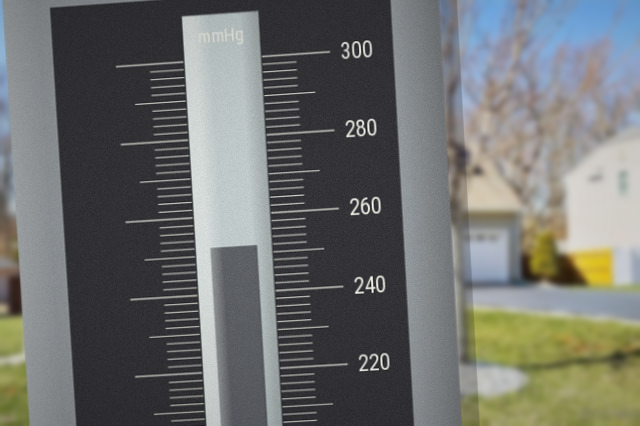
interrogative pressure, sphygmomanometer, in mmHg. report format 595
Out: 252
